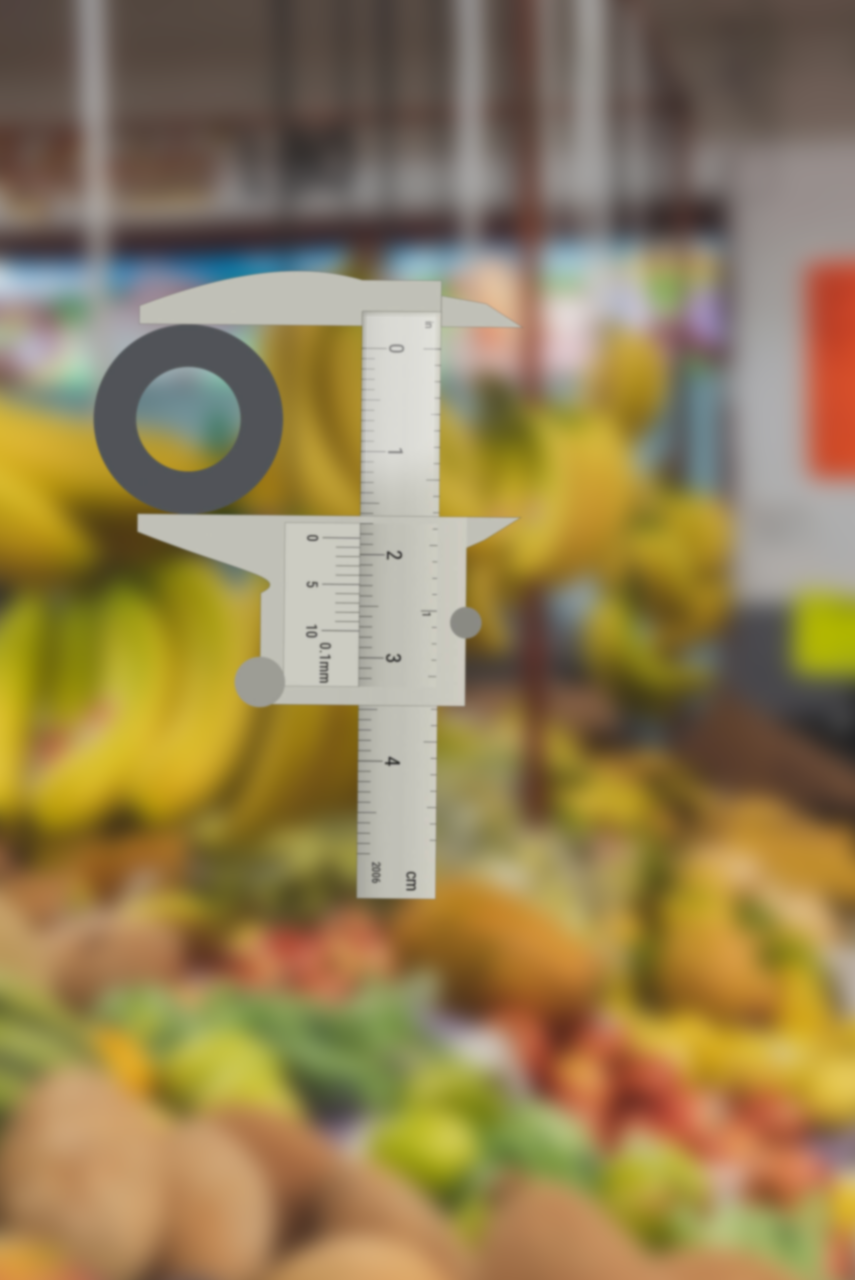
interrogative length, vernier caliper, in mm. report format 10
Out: 18.4
